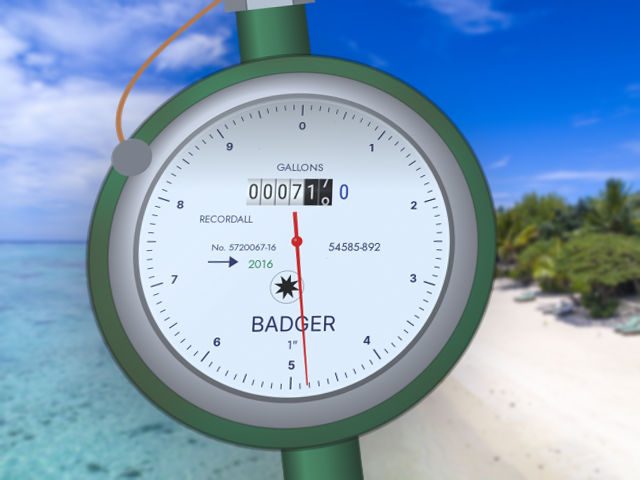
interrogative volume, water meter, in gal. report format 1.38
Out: 7174.8
